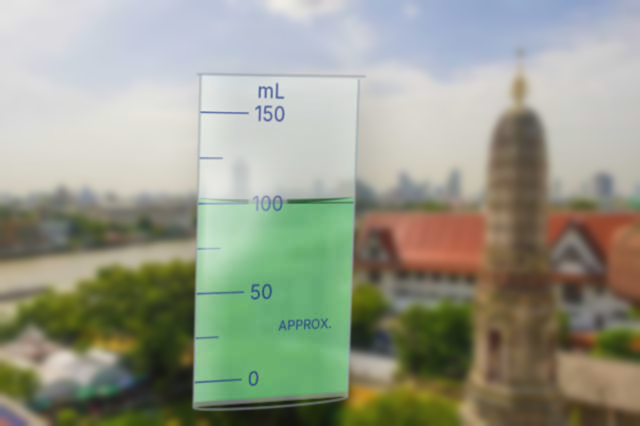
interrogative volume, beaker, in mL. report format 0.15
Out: 100
